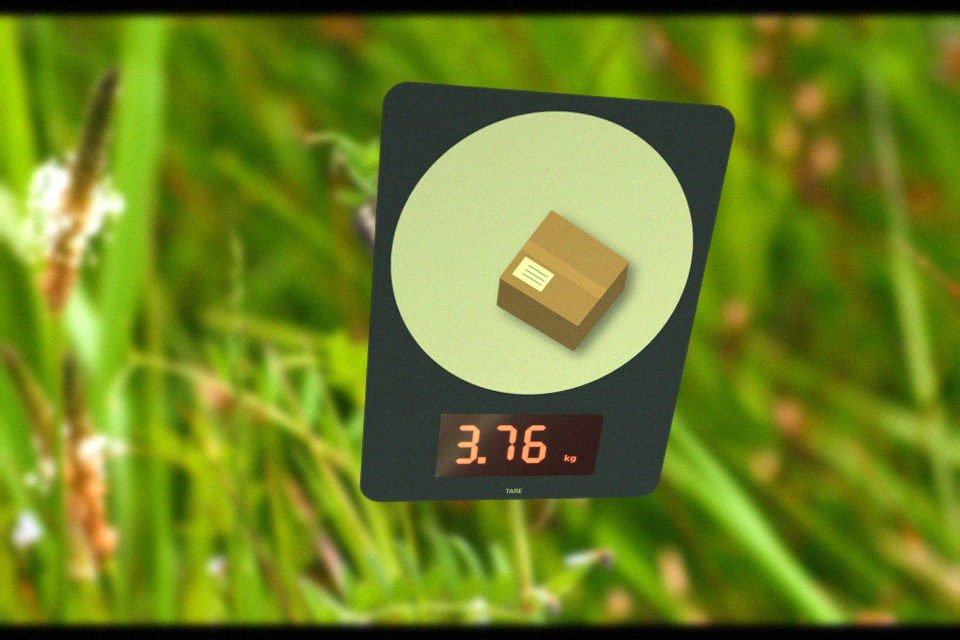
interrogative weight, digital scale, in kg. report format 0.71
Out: 3.76
